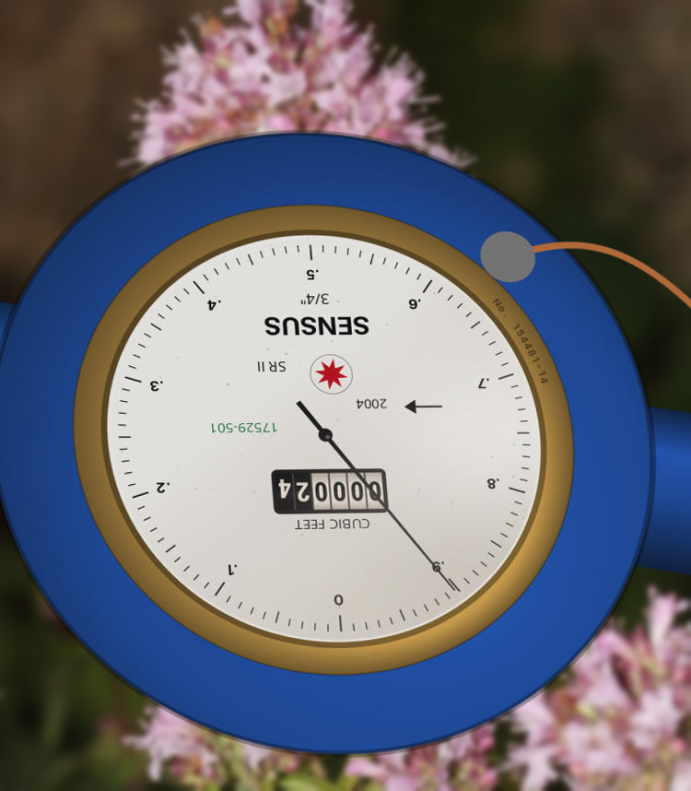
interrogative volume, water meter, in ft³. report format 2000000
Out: 23.90
